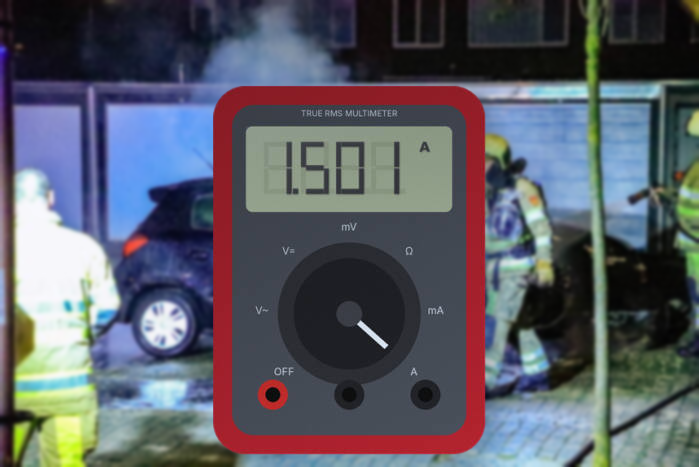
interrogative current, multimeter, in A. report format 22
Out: 1.501
